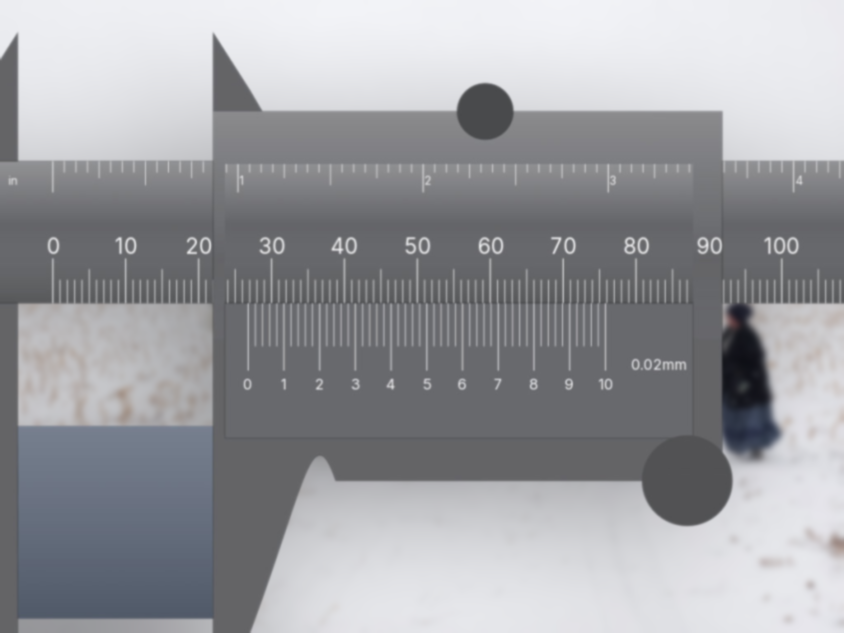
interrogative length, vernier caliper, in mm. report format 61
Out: 26.8
